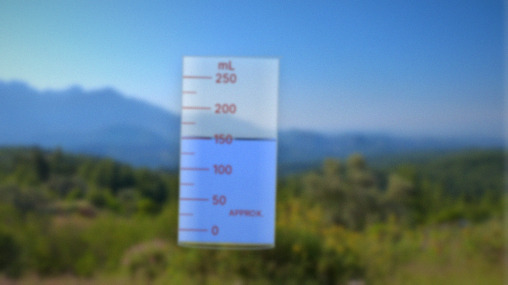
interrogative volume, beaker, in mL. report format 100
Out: 150
